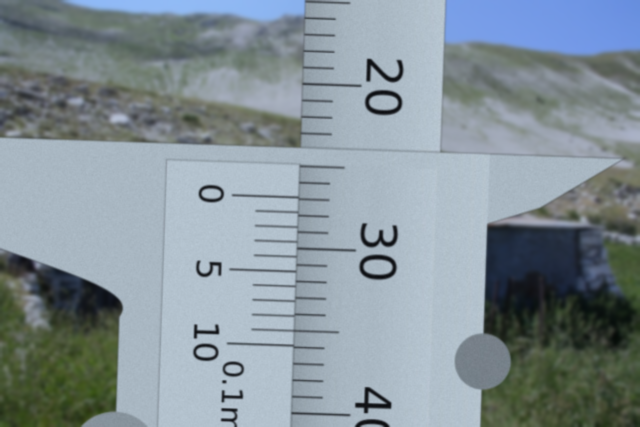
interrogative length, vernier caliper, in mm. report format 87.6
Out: 26.9
